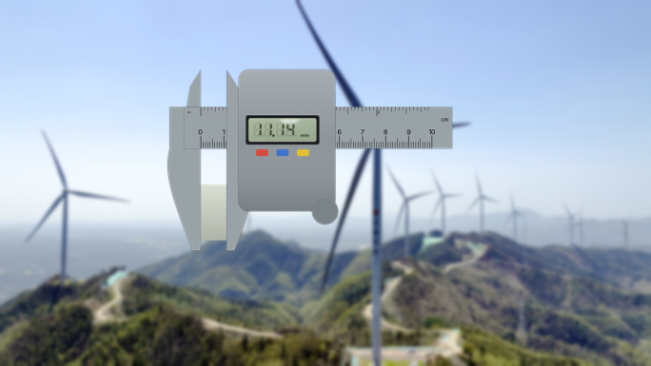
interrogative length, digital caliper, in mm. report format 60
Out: 11.14
